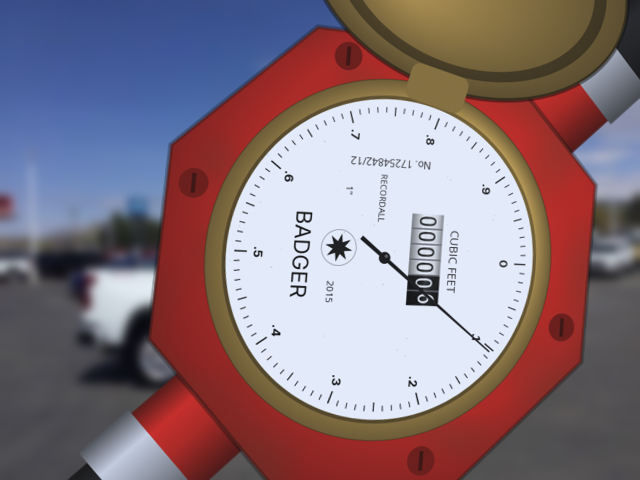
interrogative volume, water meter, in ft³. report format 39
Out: 6.10
